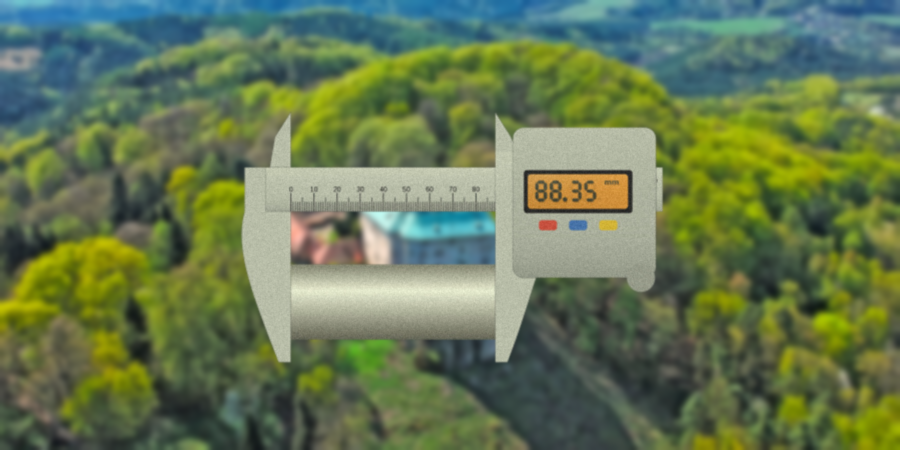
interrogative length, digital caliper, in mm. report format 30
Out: 88.35
